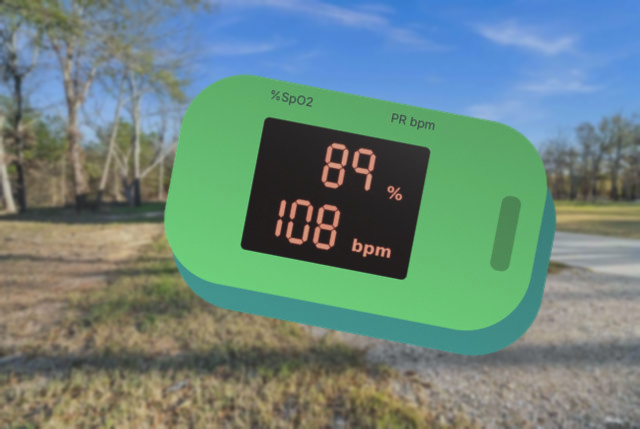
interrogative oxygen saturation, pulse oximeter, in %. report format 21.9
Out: 89
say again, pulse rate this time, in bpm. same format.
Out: 108
